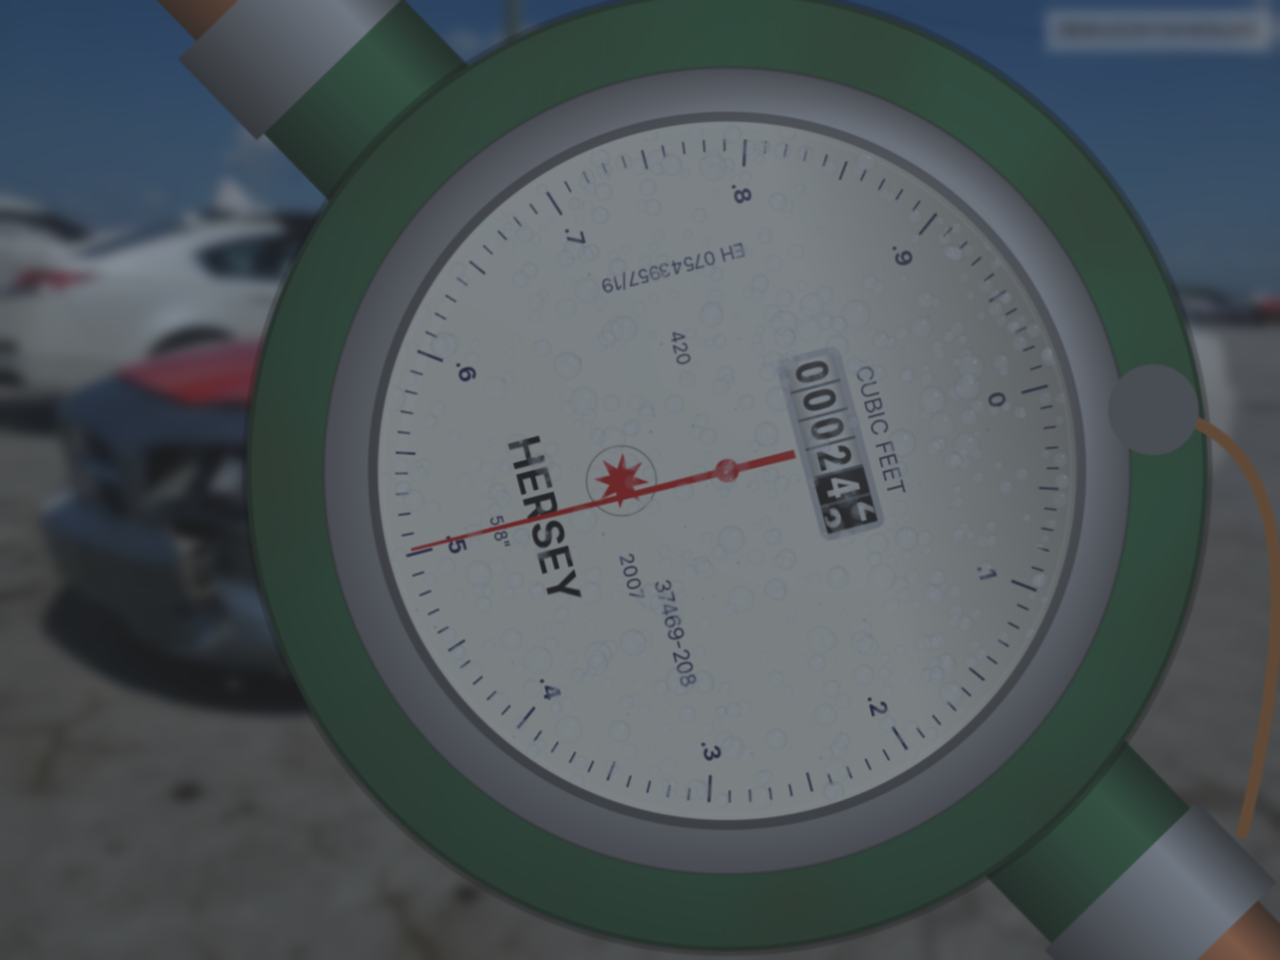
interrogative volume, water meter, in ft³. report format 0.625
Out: 242.50
